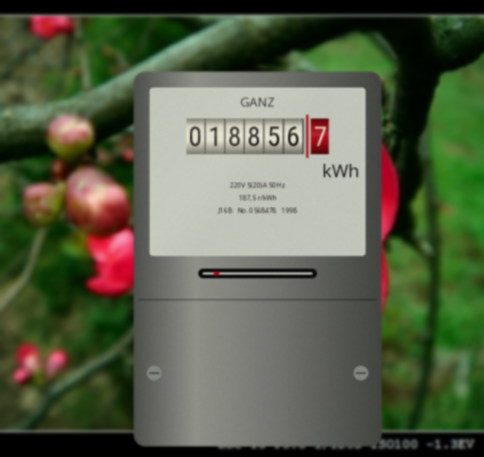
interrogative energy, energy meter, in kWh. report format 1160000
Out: 18856.7
